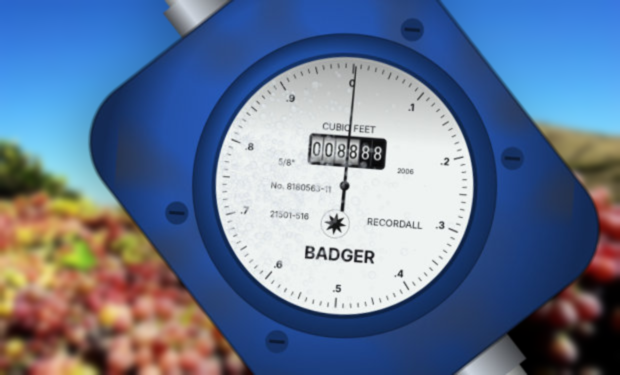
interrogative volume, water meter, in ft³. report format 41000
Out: 8888.00
